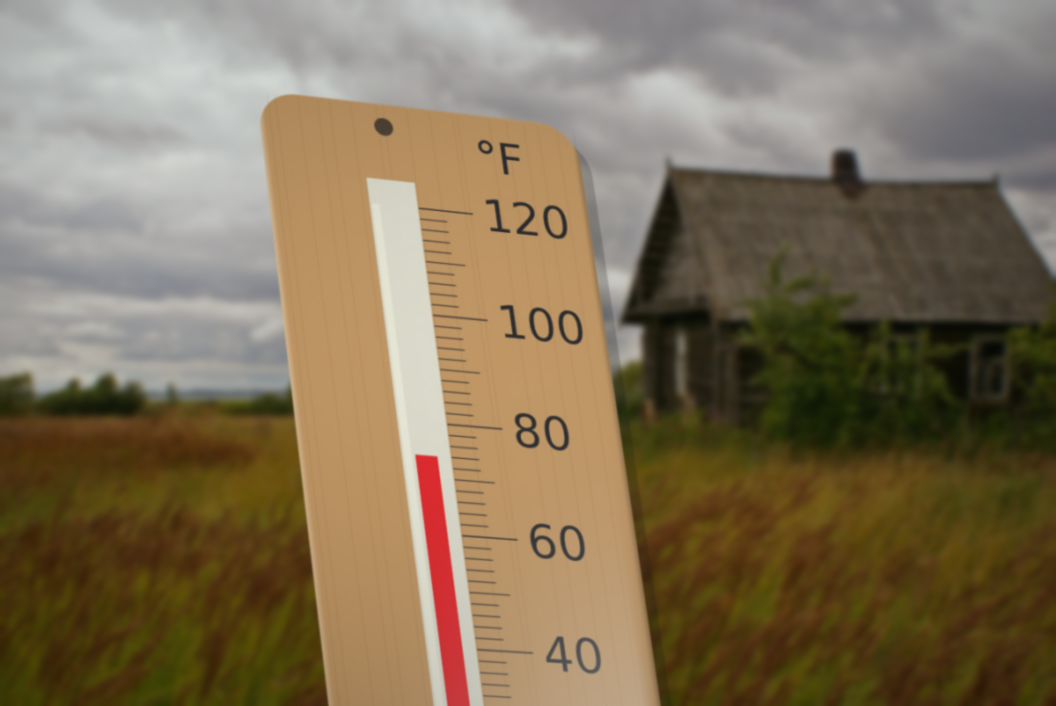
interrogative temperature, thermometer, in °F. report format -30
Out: 74
